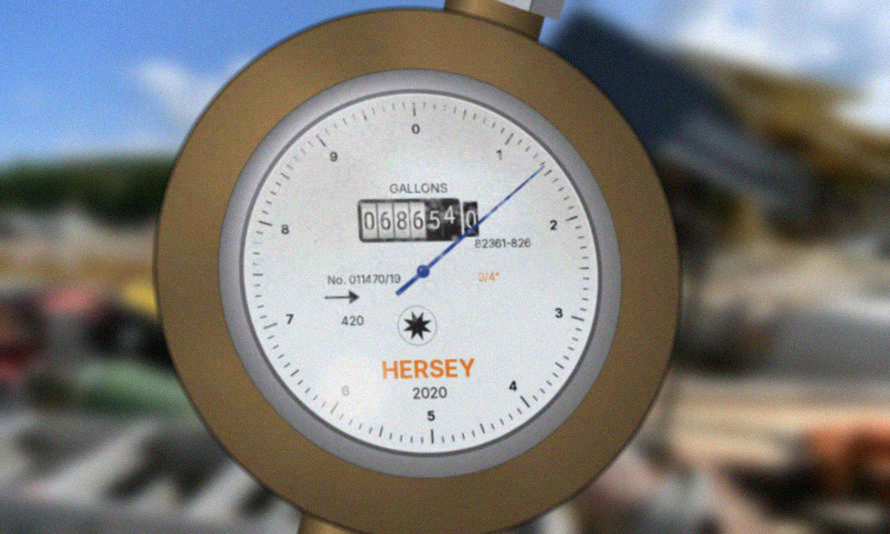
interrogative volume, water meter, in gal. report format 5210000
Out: 686541.4
